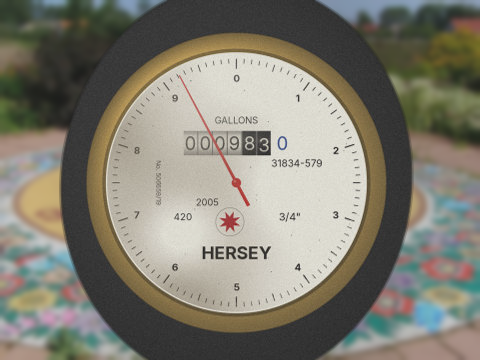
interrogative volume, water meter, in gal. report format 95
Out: 9829.2
